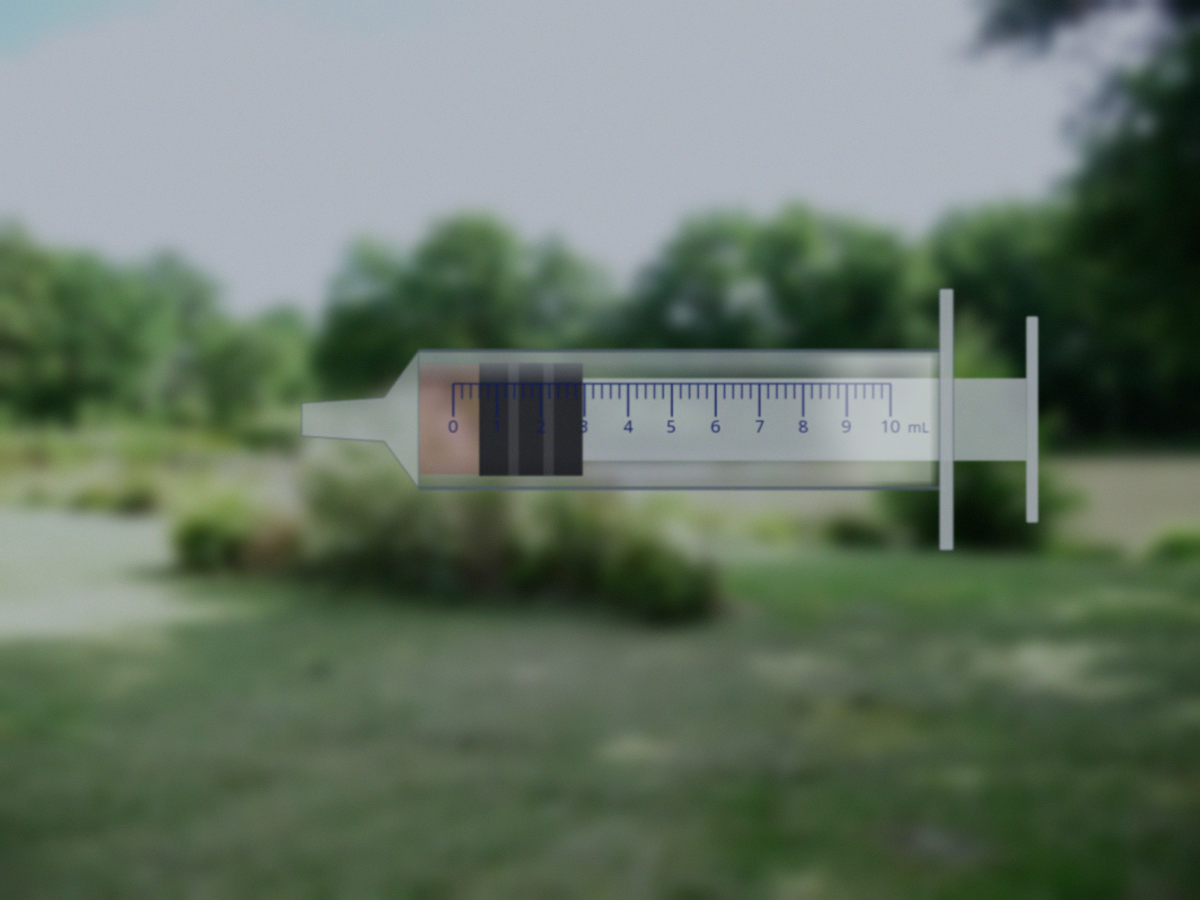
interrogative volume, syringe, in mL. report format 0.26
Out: 0.6
